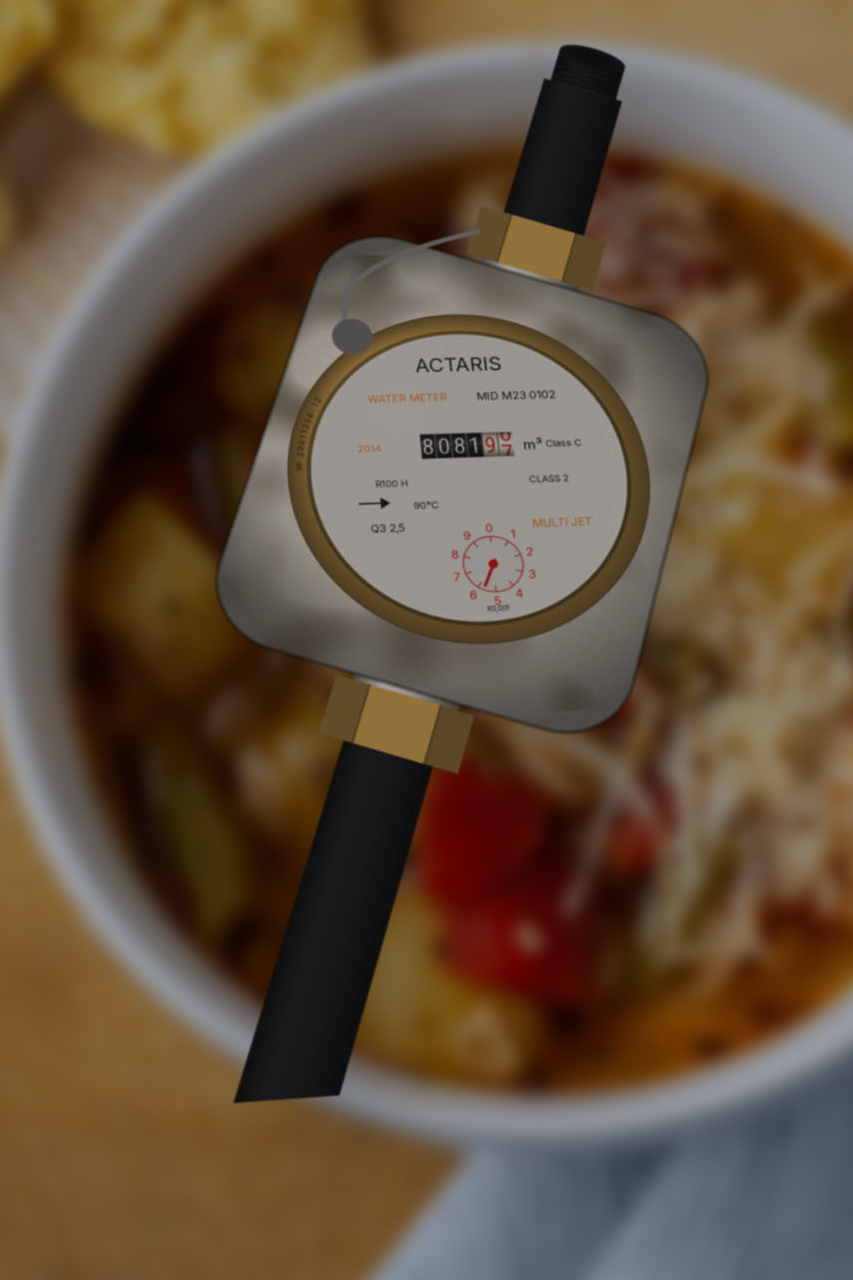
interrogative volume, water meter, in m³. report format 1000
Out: 8081.965
